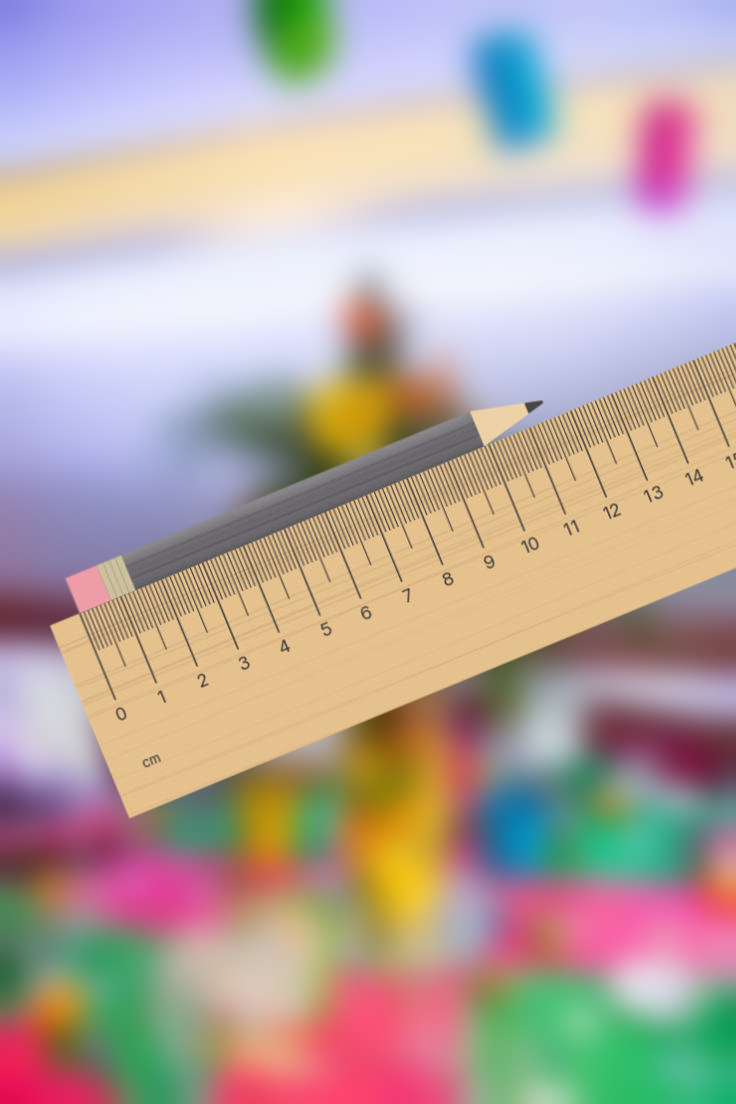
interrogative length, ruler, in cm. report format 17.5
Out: 11.5
